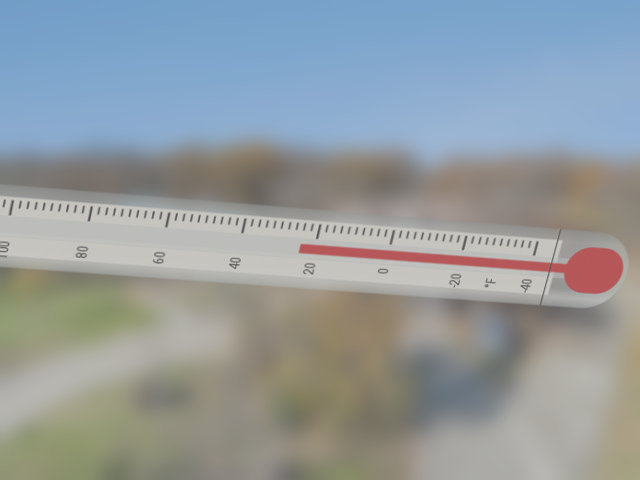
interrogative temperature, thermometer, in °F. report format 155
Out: 24
